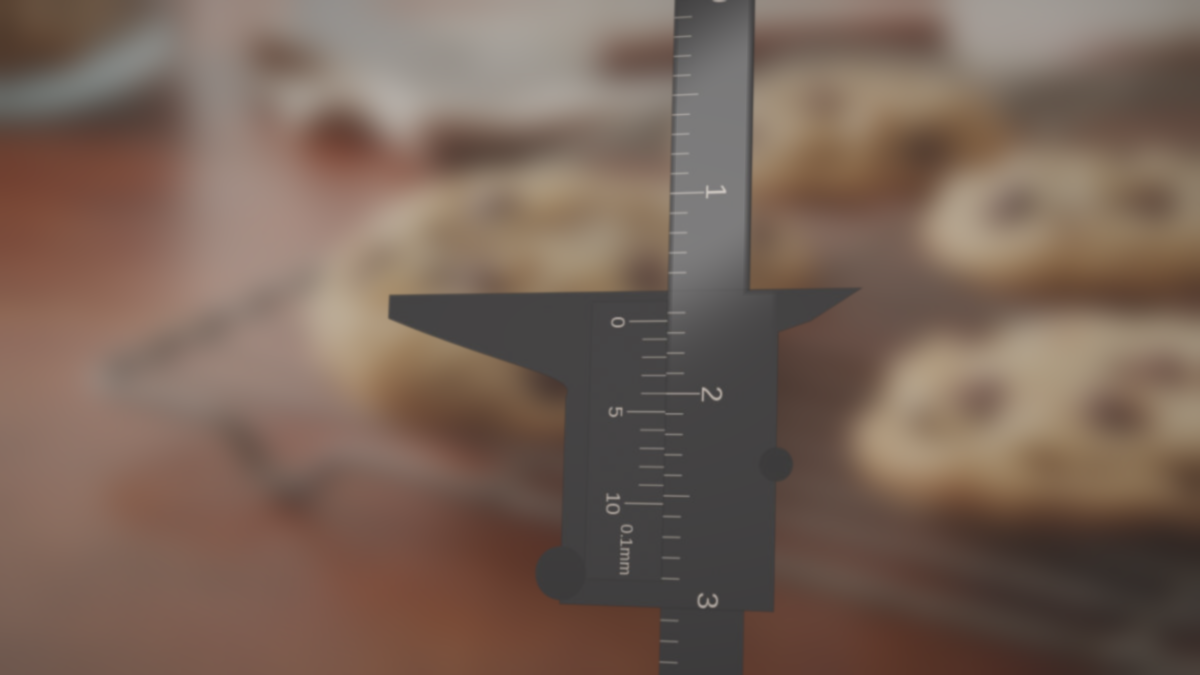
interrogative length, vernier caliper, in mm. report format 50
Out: 16.4
